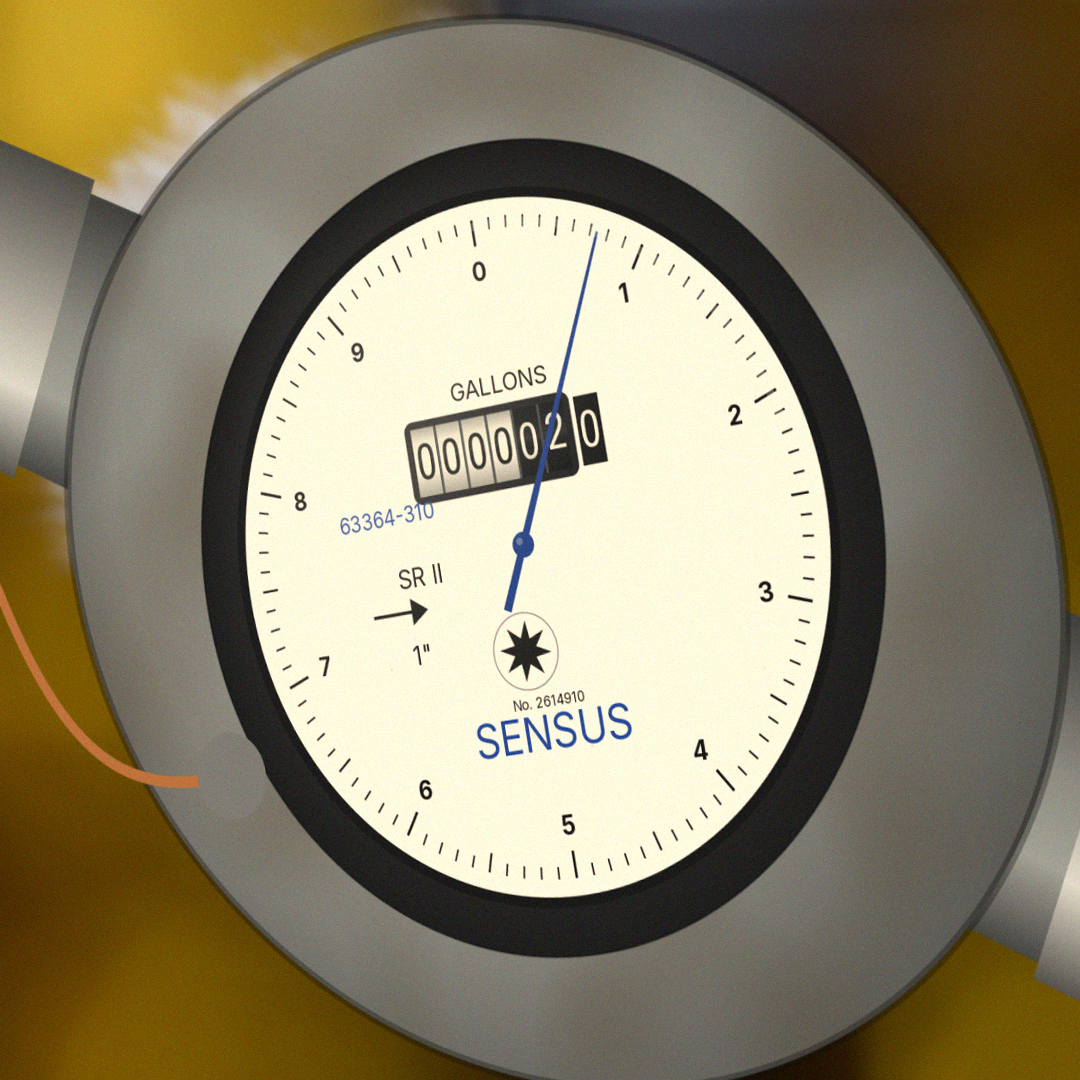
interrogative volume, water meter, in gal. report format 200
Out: 20.7
